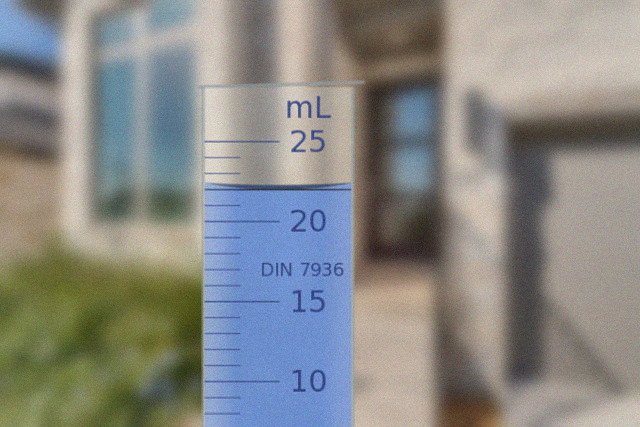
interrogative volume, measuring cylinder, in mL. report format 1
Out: 22
